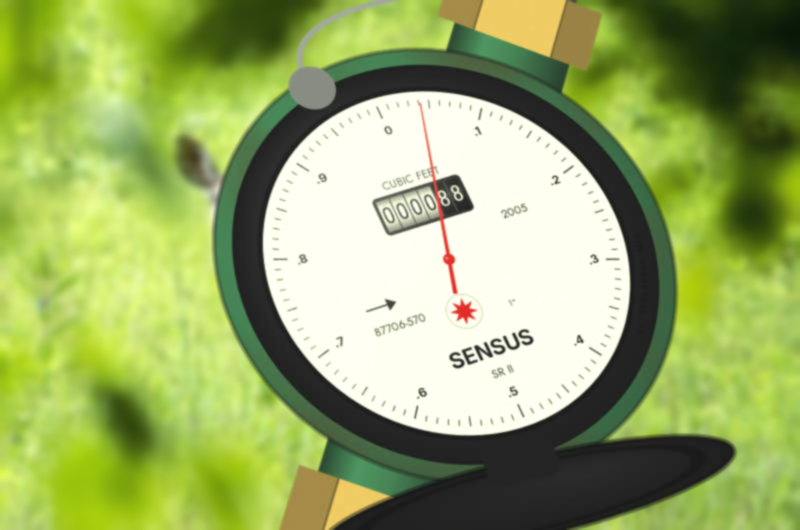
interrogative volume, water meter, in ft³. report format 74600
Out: 88.04
